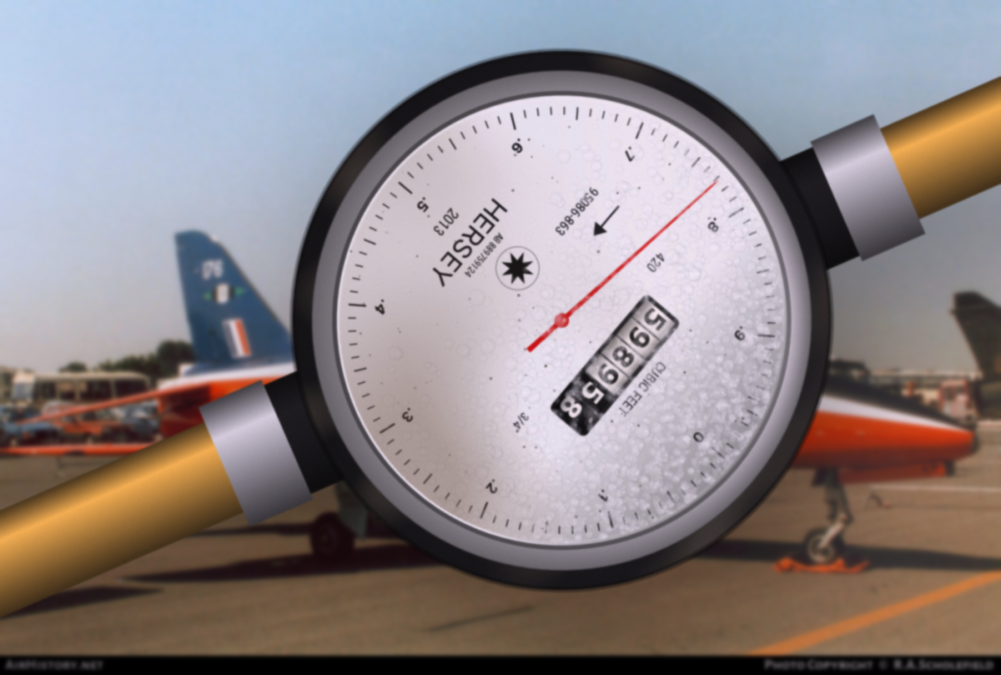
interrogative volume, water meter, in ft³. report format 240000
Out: 598957.77
